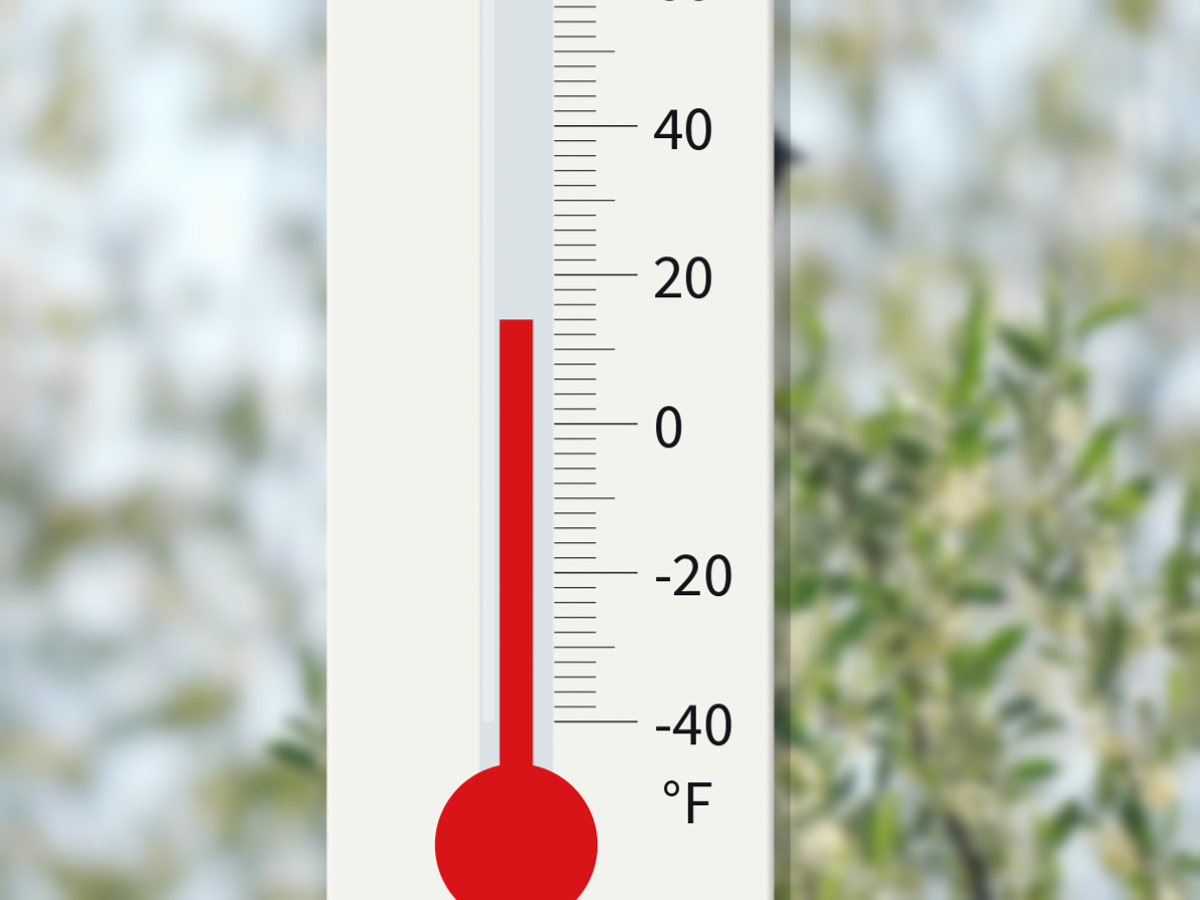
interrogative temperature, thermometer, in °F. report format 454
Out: 14
